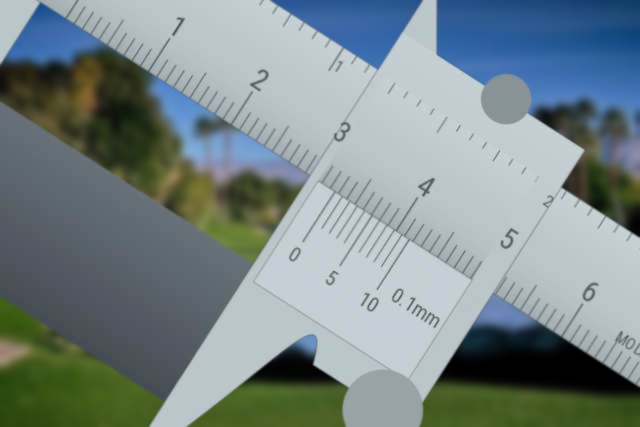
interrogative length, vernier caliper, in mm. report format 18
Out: 32.6
